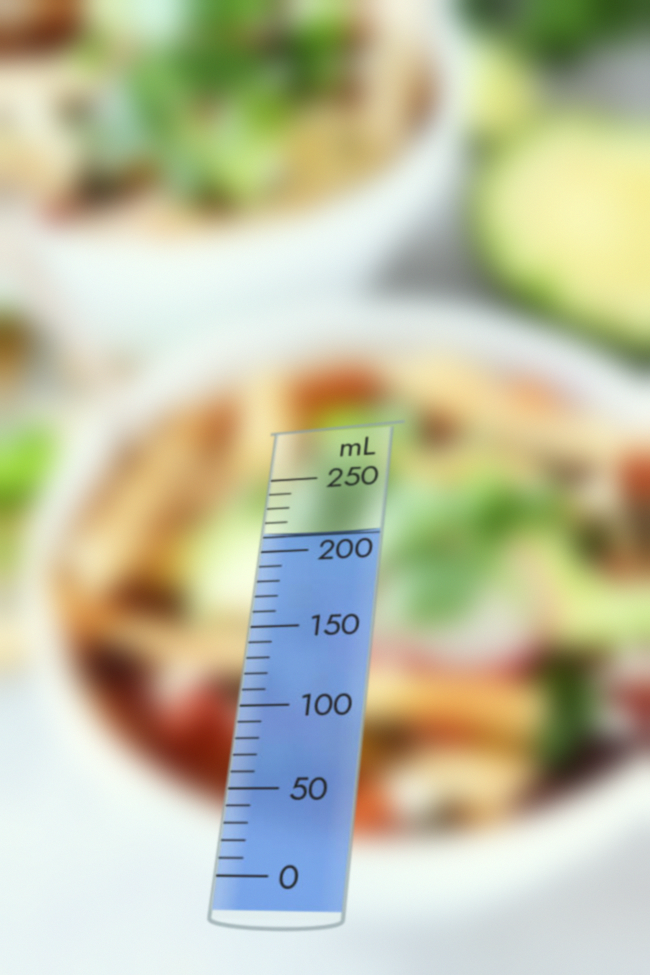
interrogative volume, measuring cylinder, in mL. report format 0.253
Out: 210
